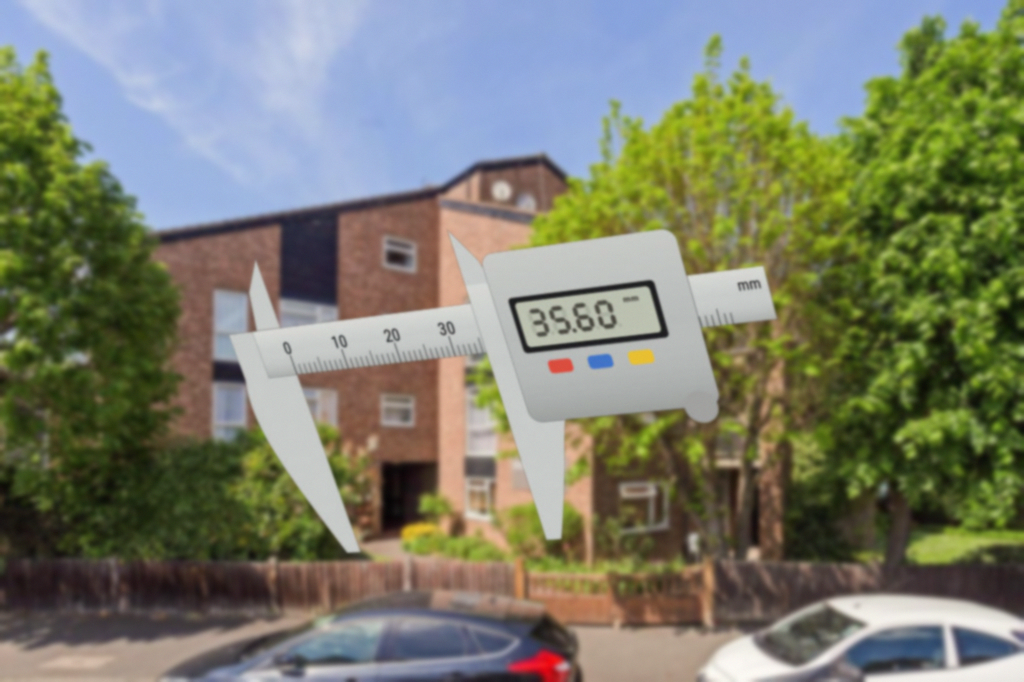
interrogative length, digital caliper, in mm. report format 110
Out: 35.60
